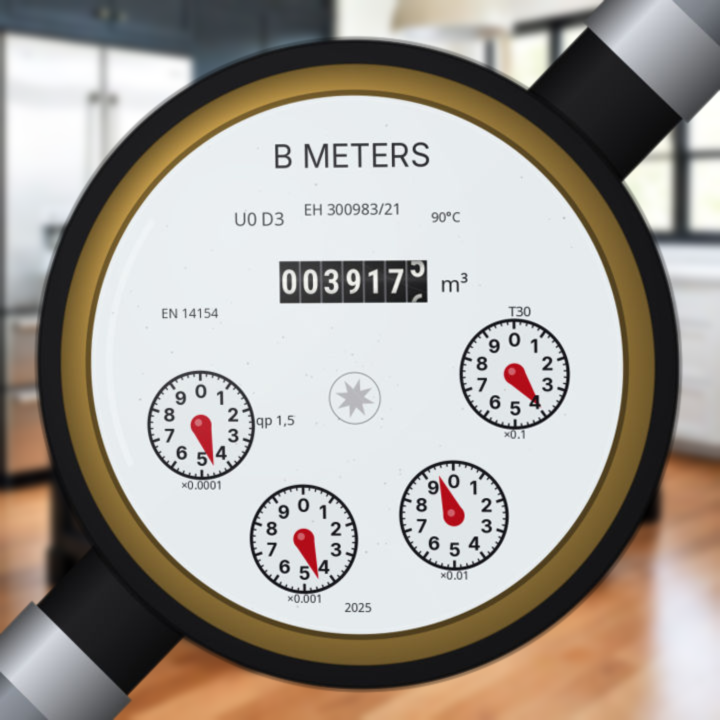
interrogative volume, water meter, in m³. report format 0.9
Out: 39175.3944
